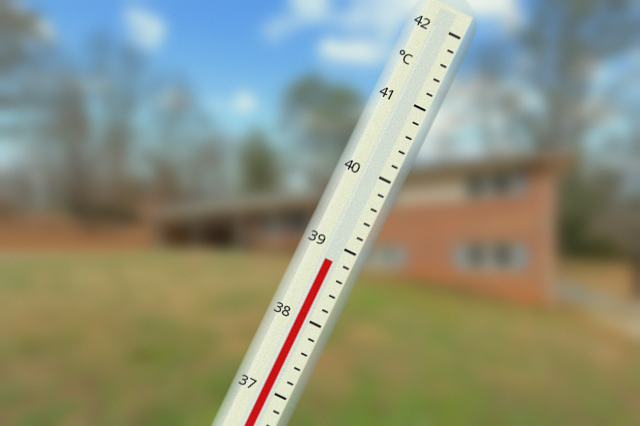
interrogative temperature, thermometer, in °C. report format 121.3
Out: 38.8
